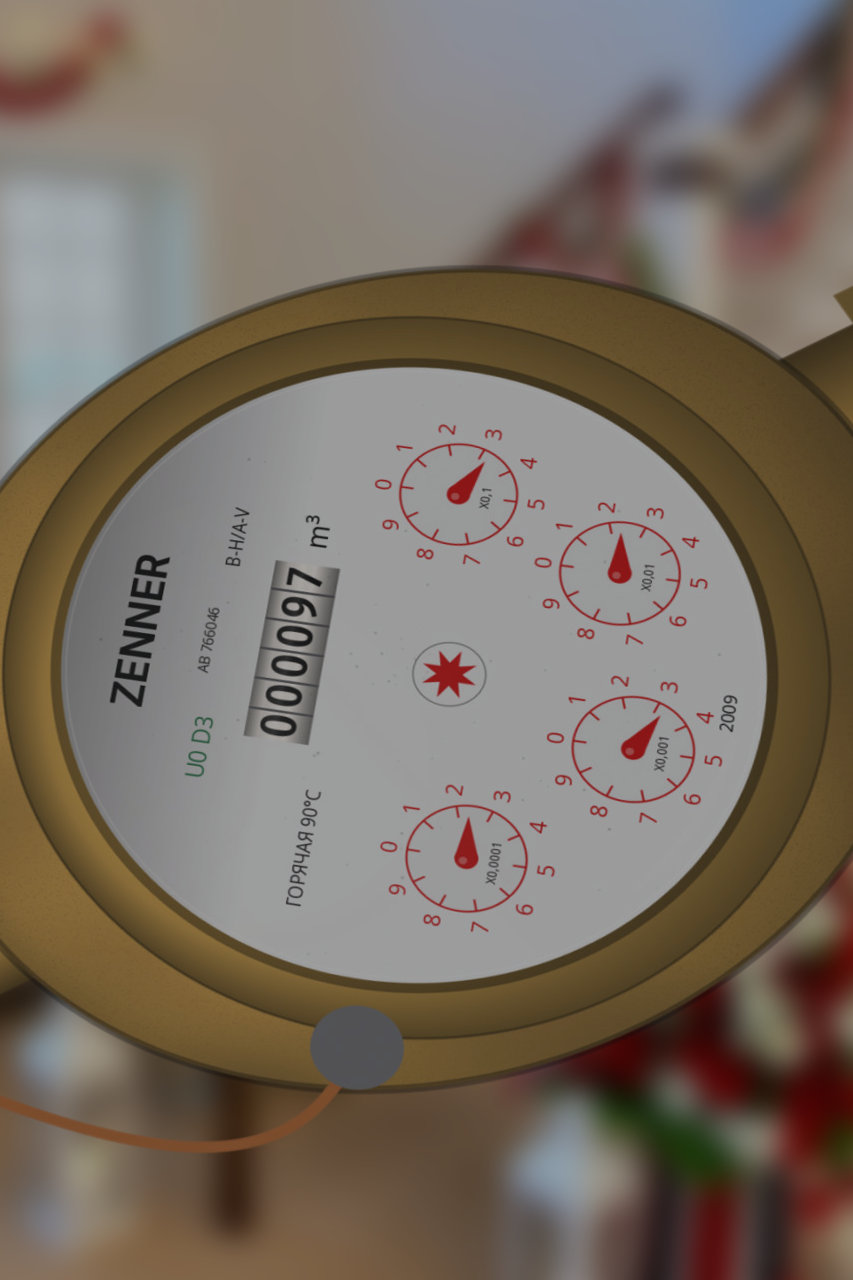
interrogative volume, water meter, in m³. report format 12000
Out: 97.3232
